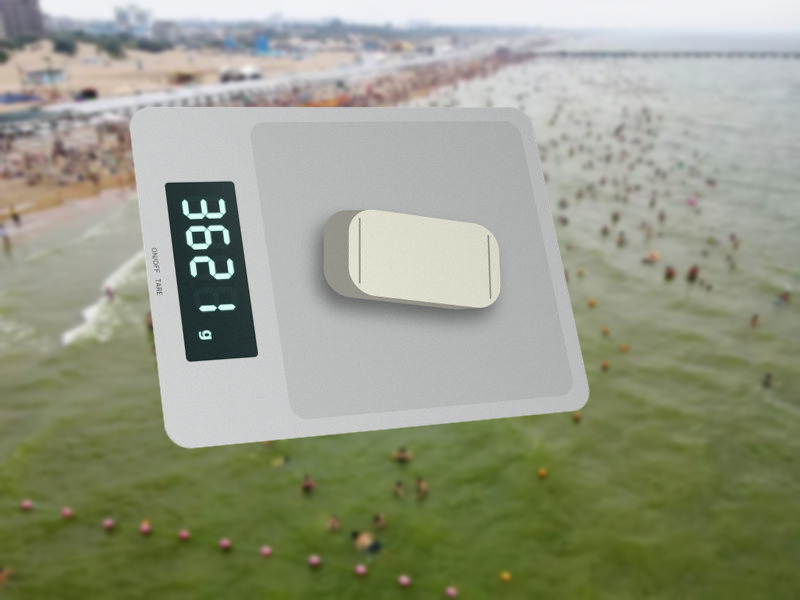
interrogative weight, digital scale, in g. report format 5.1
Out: 3621
